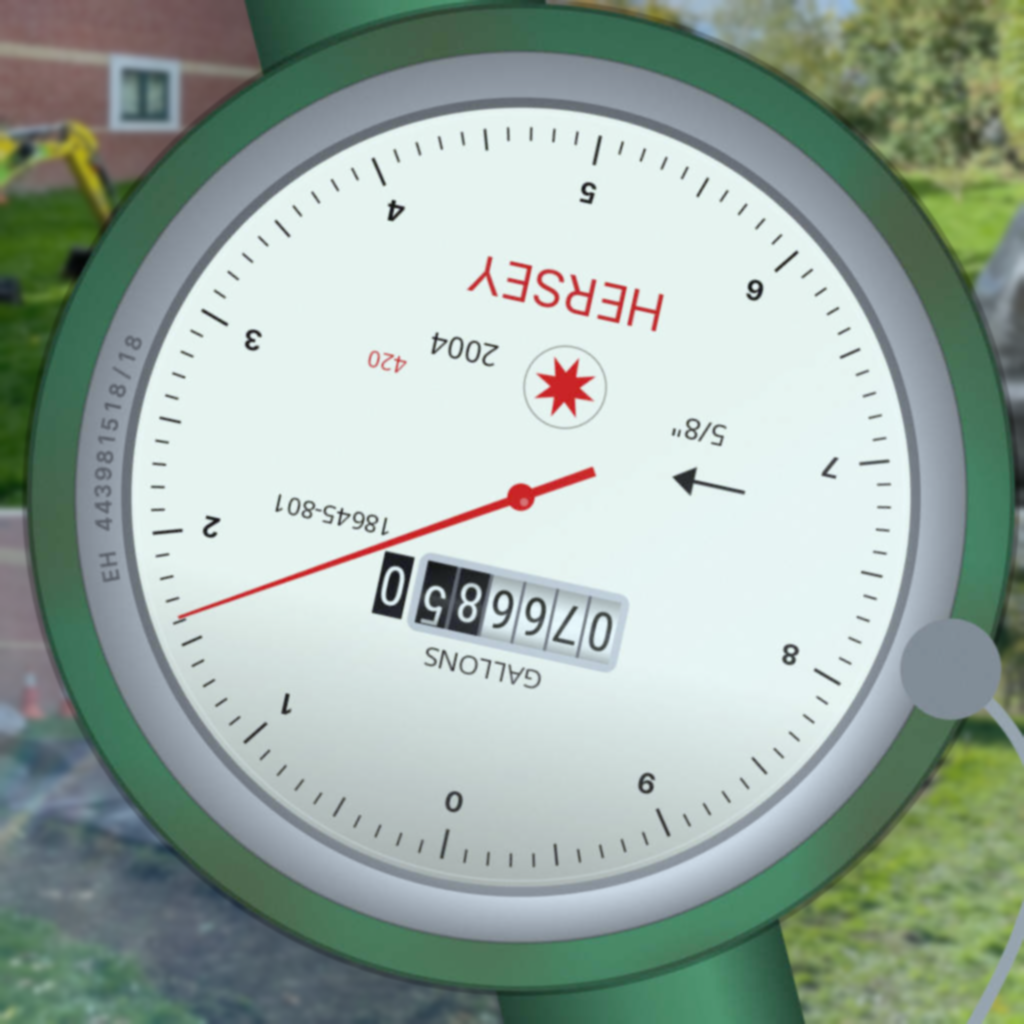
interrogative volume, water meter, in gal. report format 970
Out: 766851.6
